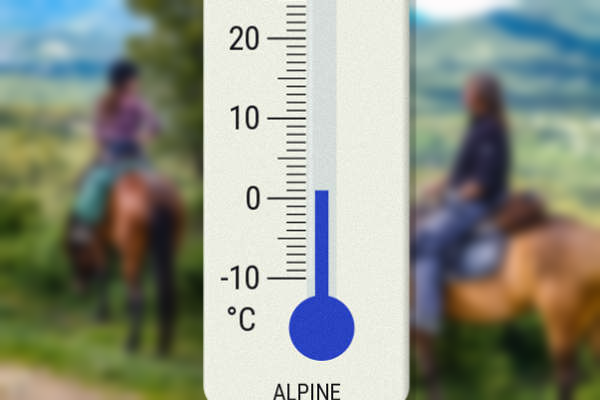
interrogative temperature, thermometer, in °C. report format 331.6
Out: 1
